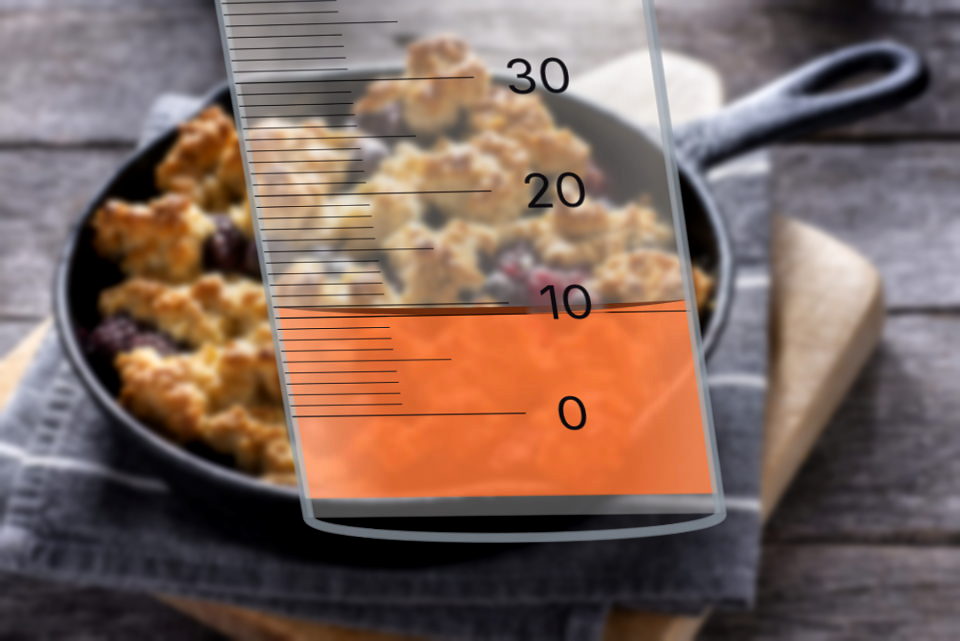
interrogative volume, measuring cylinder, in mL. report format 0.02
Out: 9
